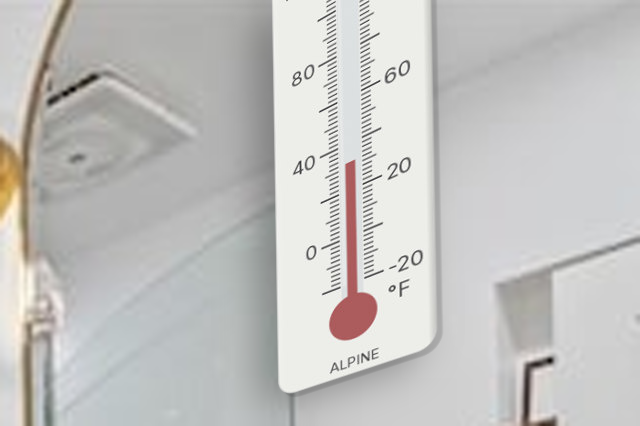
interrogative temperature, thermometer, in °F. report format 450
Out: 32
